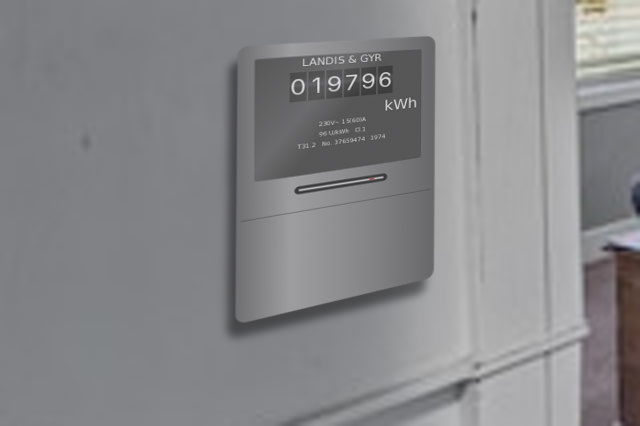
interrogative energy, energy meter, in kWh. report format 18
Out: 19796
